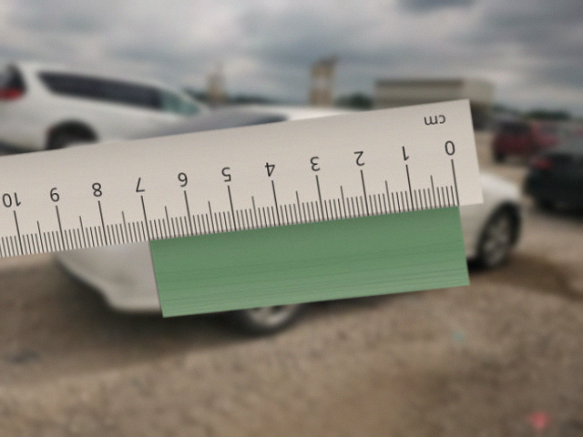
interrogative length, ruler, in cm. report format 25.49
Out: 7
